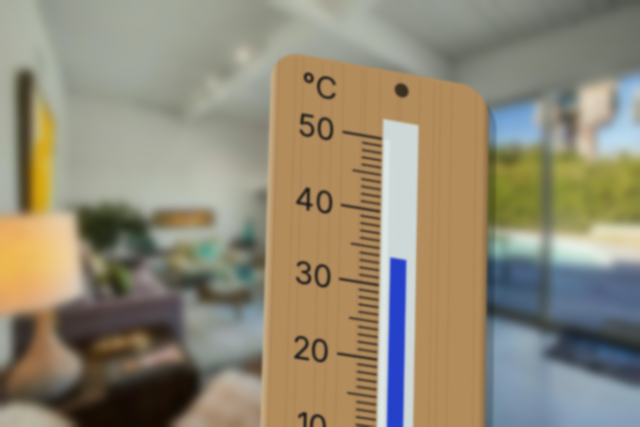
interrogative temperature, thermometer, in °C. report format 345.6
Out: 34
